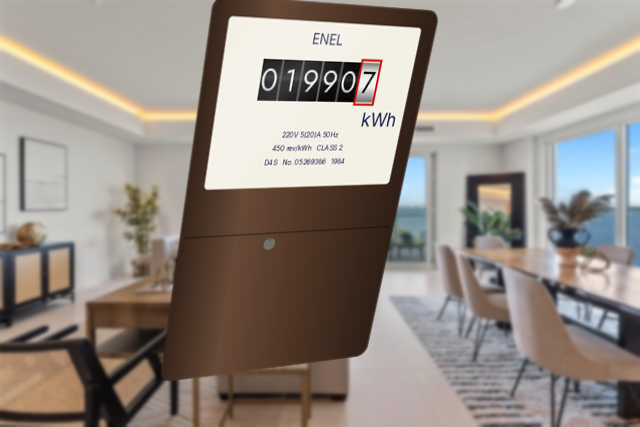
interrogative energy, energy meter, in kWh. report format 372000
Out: 1990.7
